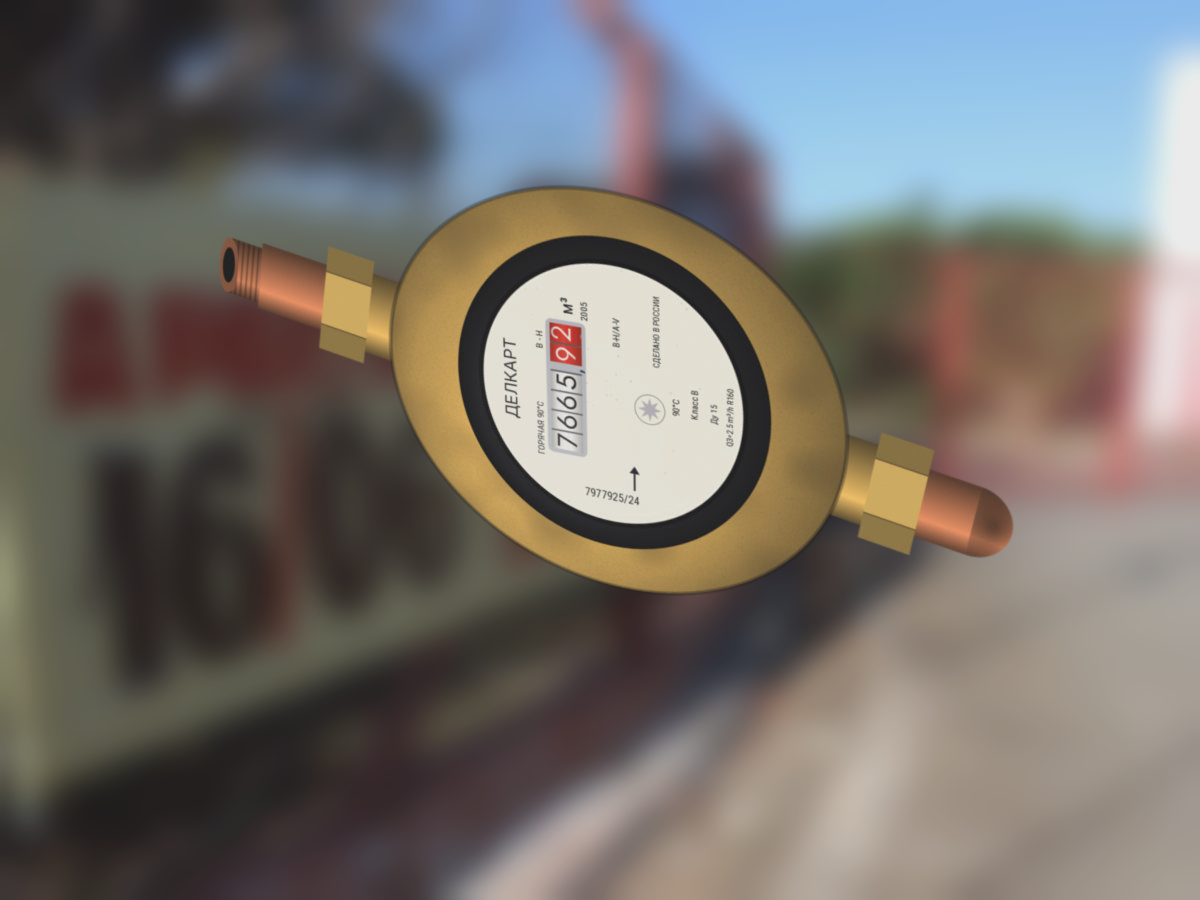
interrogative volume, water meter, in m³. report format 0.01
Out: 7665.92
